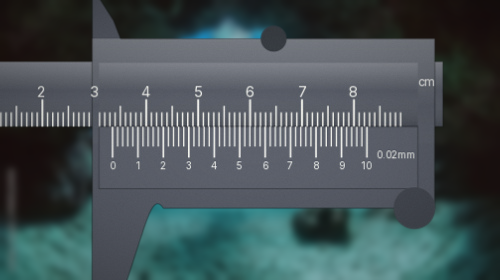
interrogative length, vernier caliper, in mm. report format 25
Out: 33.5
